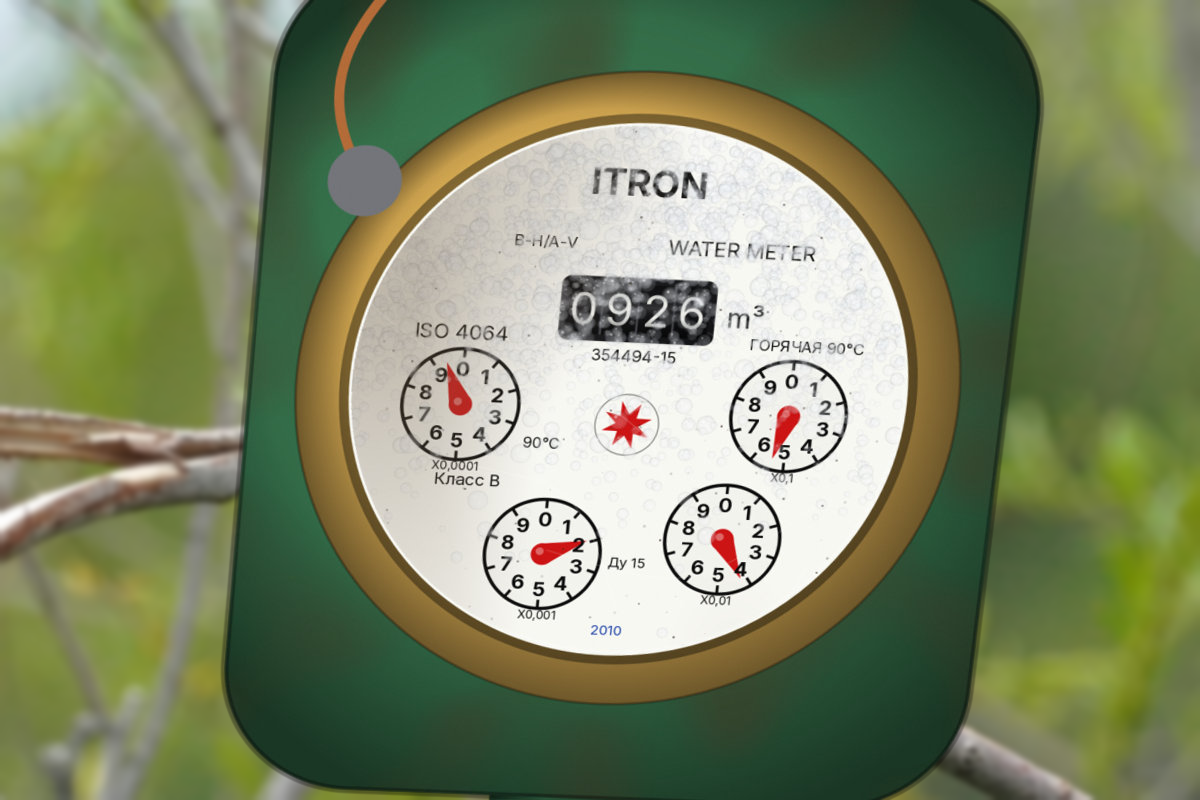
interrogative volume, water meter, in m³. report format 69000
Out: 926.5419
